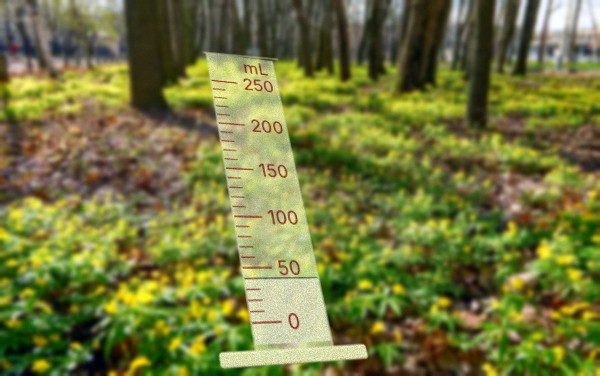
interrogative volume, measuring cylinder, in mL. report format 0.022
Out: 40
